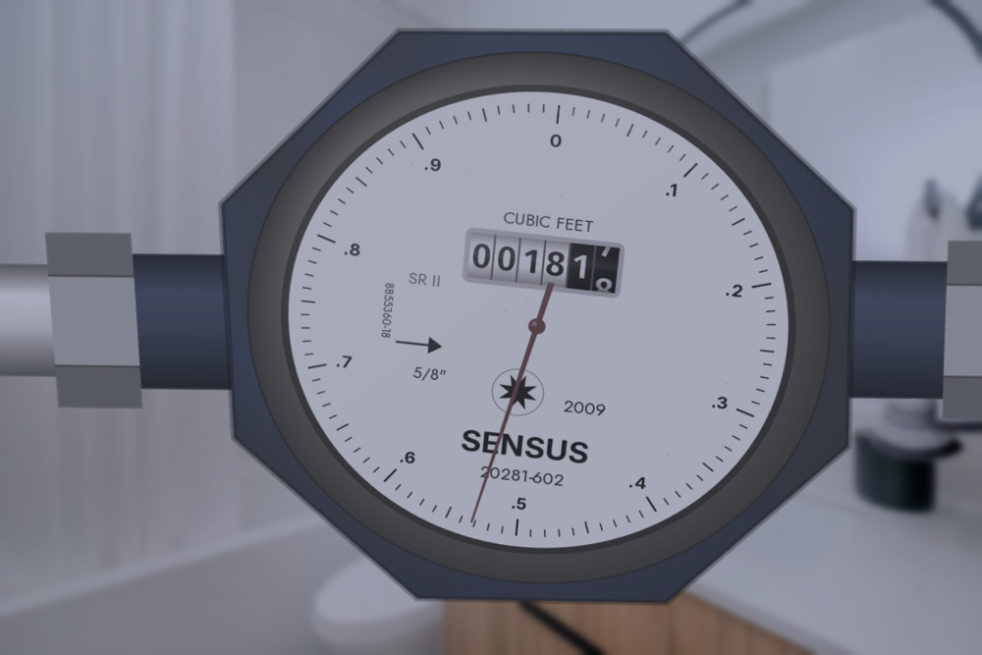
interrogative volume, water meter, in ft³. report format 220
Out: 1817.53
